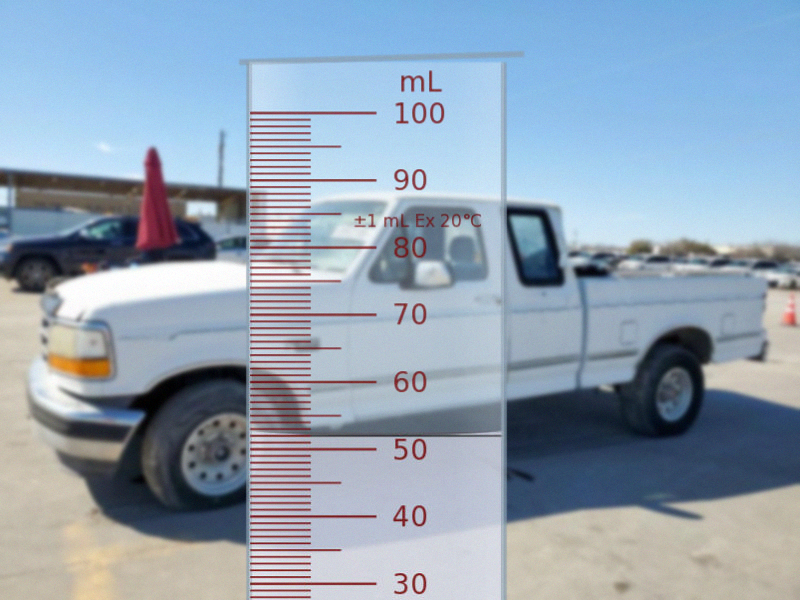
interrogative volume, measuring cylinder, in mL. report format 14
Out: 52
